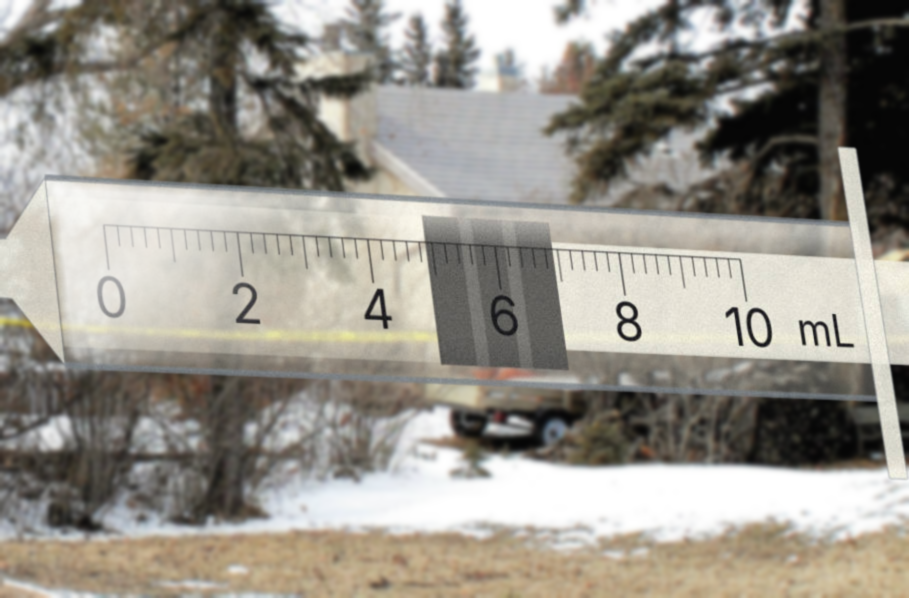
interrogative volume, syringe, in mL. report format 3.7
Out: 4.9
